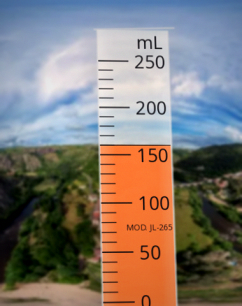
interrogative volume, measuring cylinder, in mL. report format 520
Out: 160
